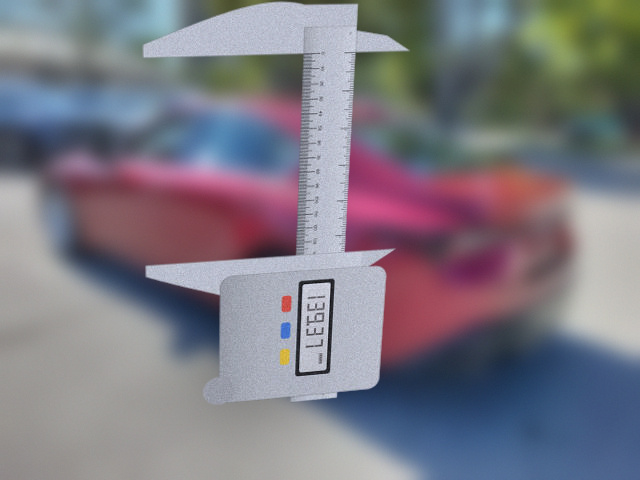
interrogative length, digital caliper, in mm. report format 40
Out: 139.37
